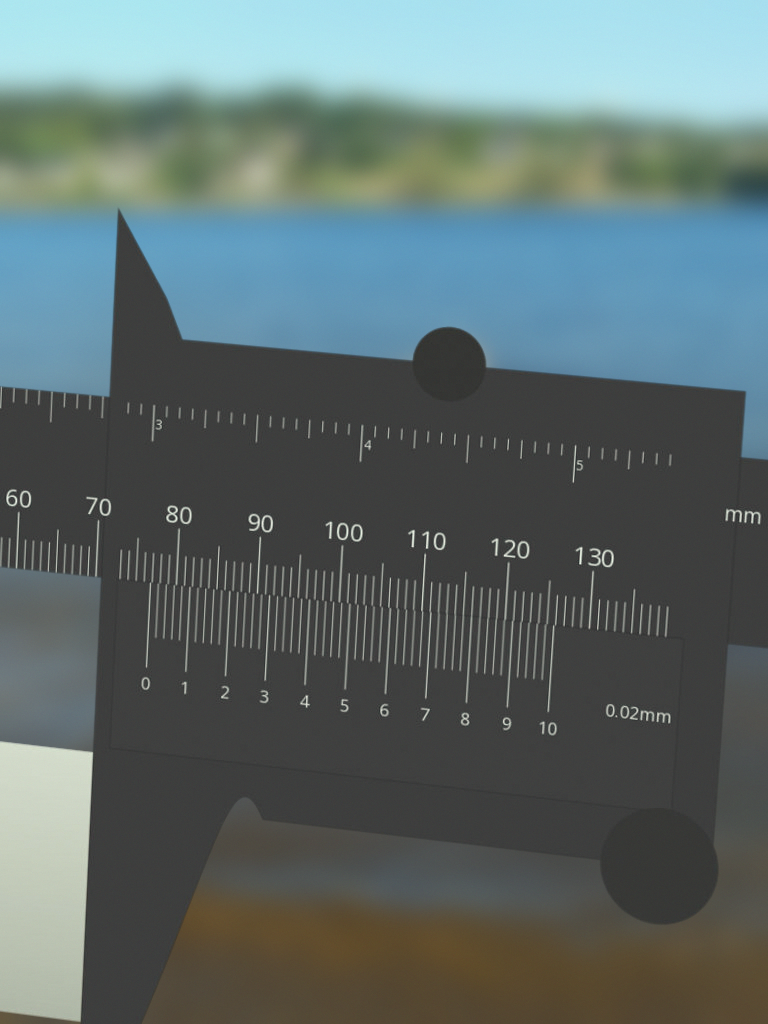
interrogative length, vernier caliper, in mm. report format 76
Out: 76.8
